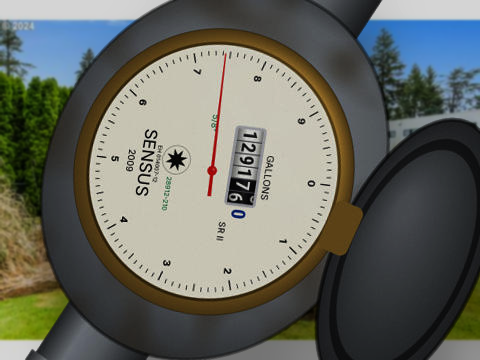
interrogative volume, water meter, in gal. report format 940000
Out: 1291757.4
